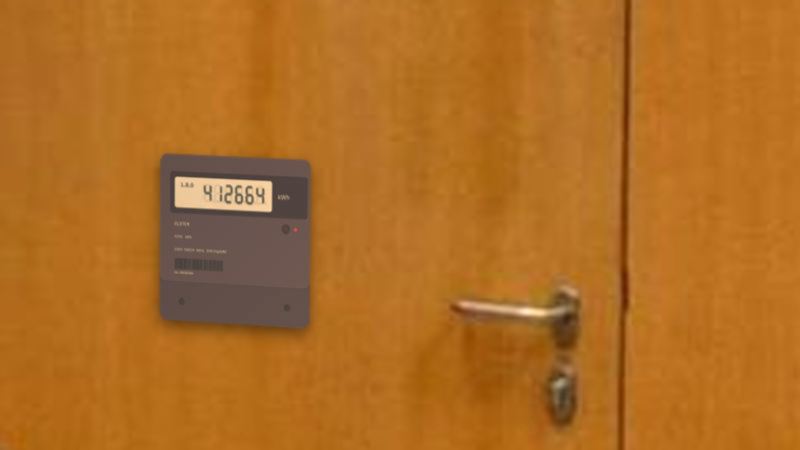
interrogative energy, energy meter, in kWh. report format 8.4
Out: 412664
